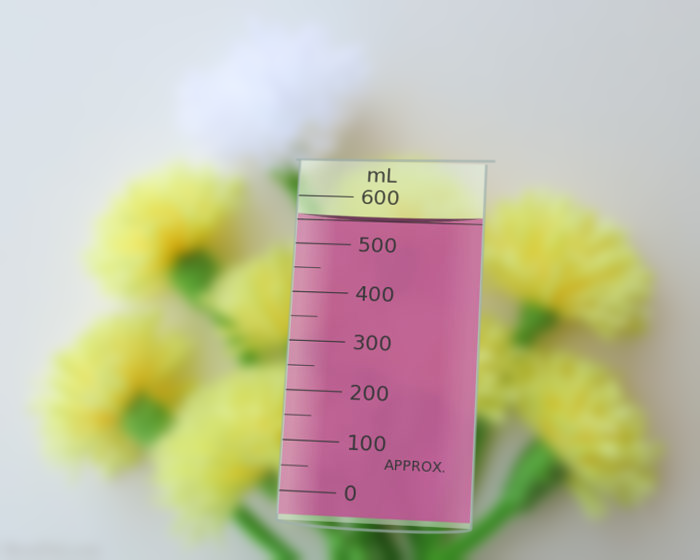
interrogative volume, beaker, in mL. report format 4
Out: 550
